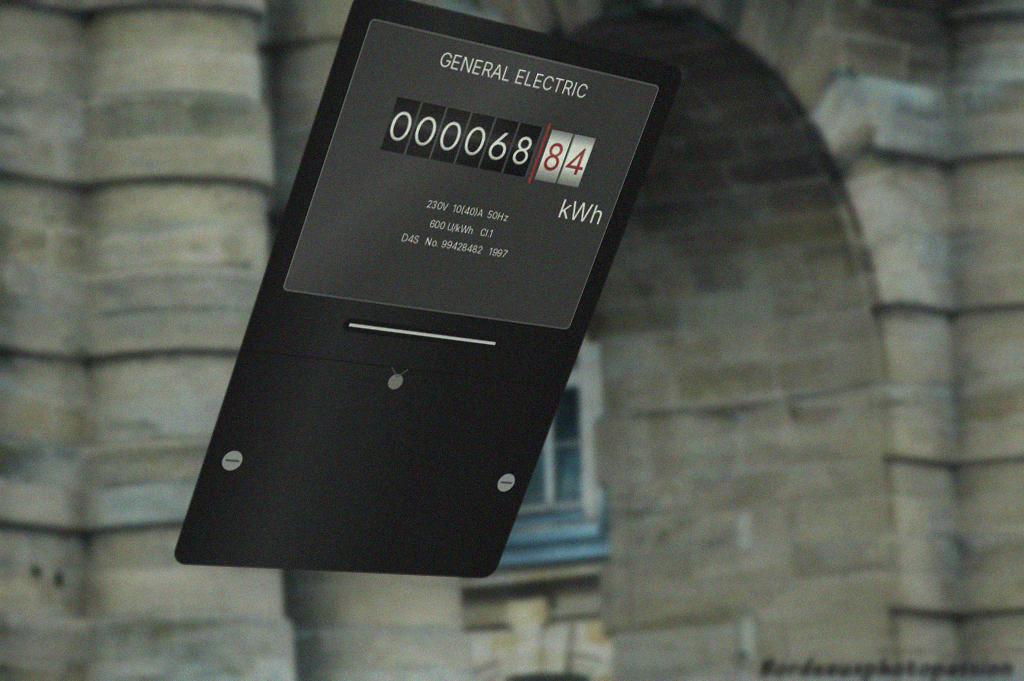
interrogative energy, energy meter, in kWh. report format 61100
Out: 68.84
